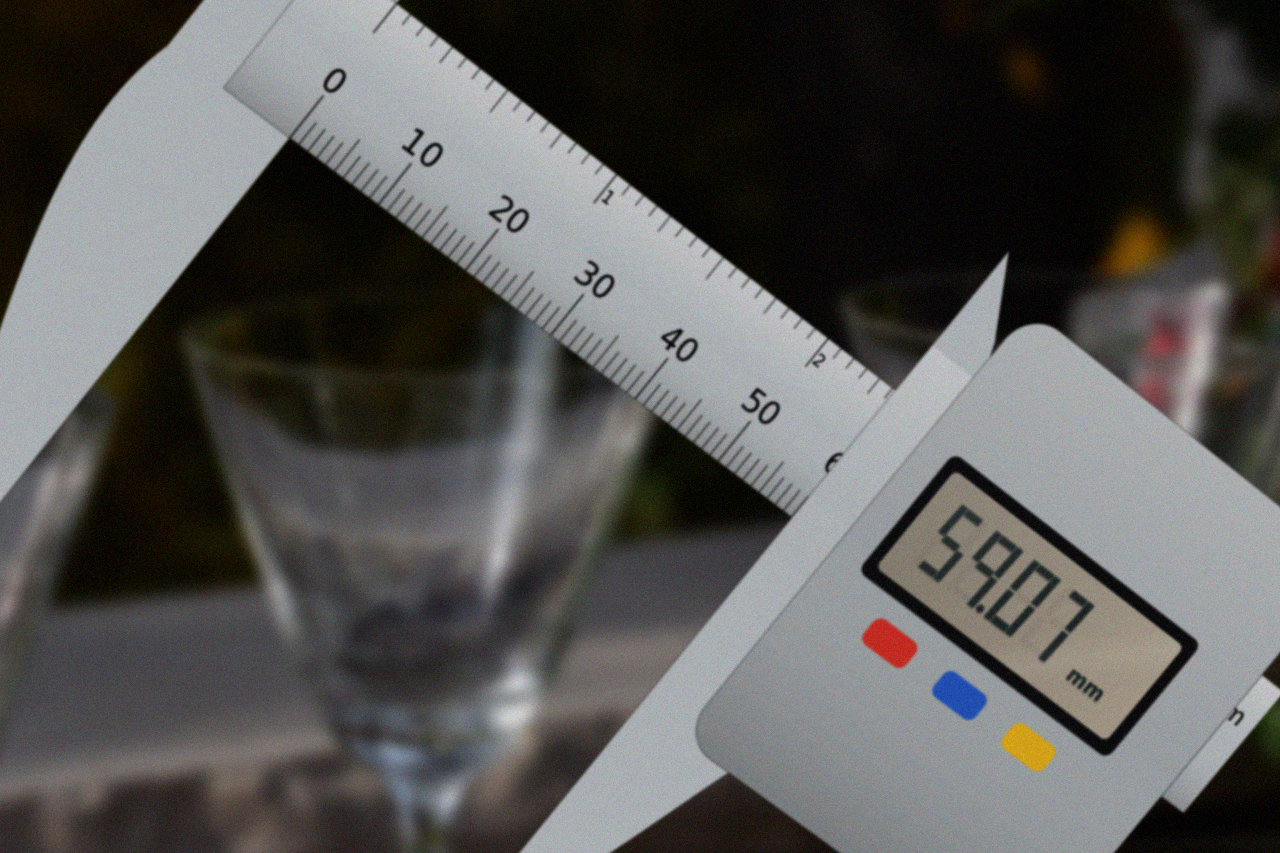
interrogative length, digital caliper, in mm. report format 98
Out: 59.07
